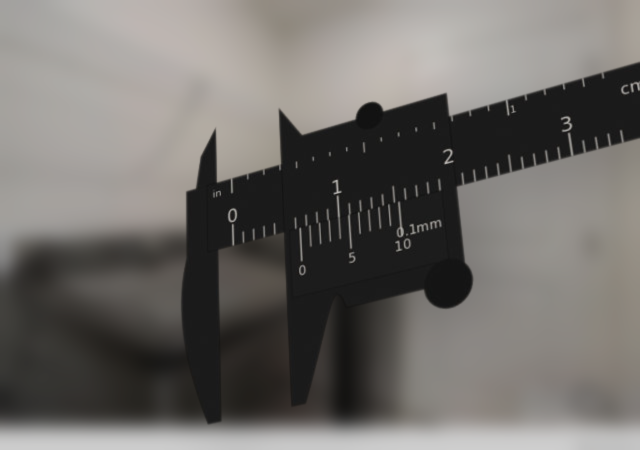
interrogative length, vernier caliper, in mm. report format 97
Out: 6.4
